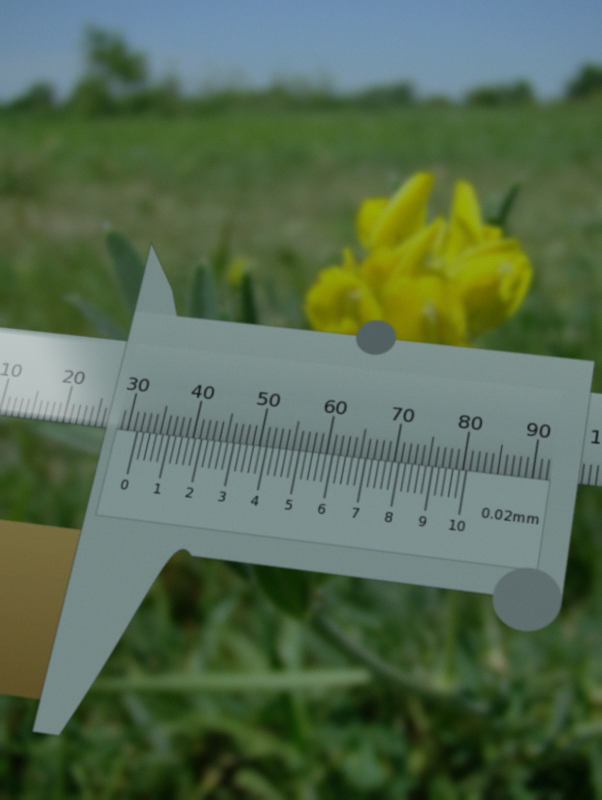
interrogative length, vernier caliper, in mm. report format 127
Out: 31.5
